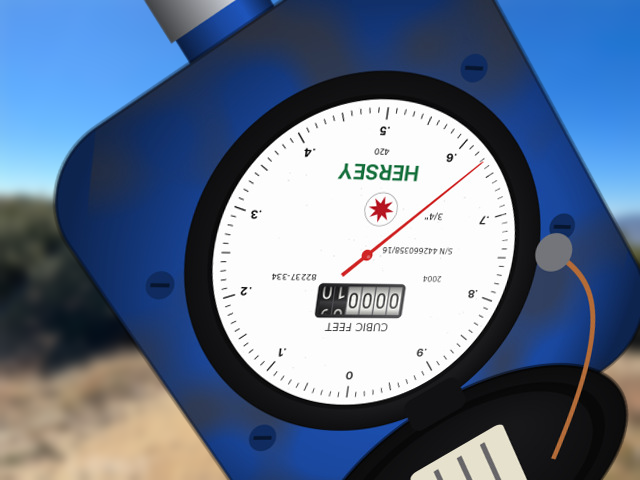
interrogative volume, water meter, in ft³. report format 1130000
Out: 9.63
